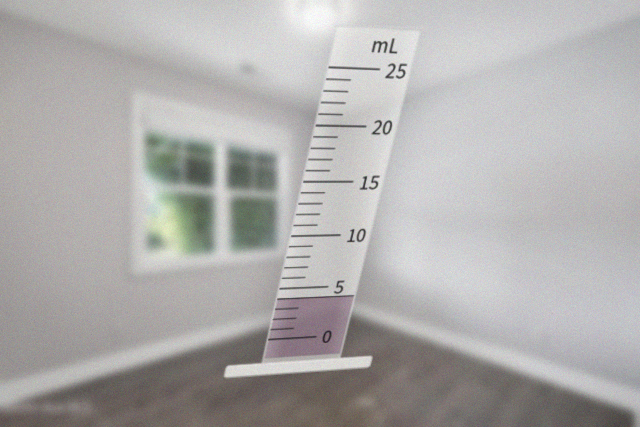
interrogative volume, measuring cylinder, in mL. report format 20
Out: 4
